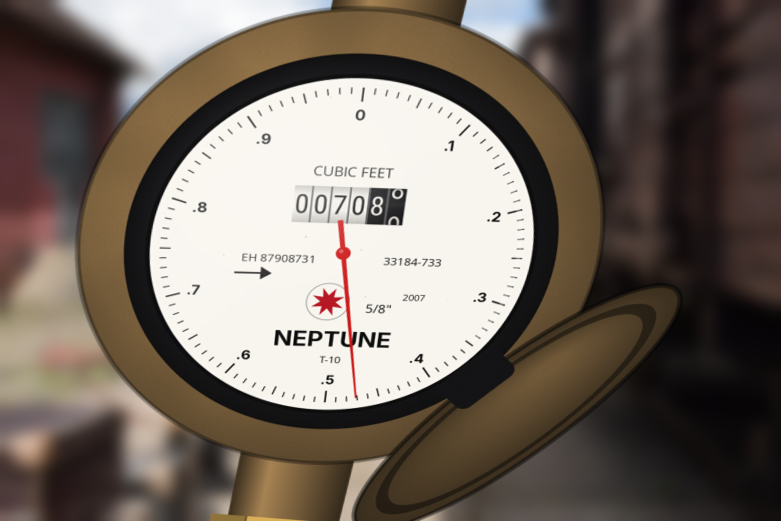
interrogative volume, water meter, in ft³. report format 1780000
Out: 7088.47
